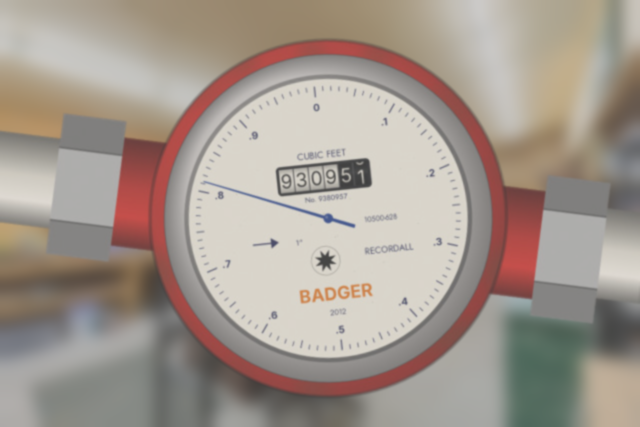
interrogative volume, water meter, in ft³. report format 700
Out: 930950.81
